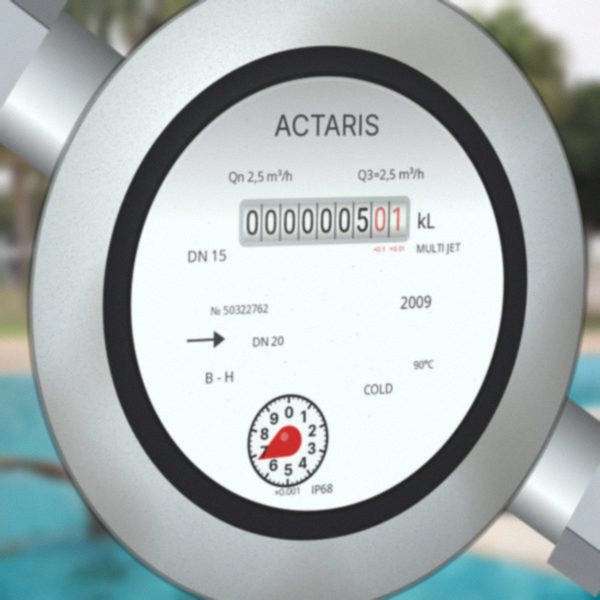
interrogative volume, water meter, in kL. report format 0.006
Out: 5.016
